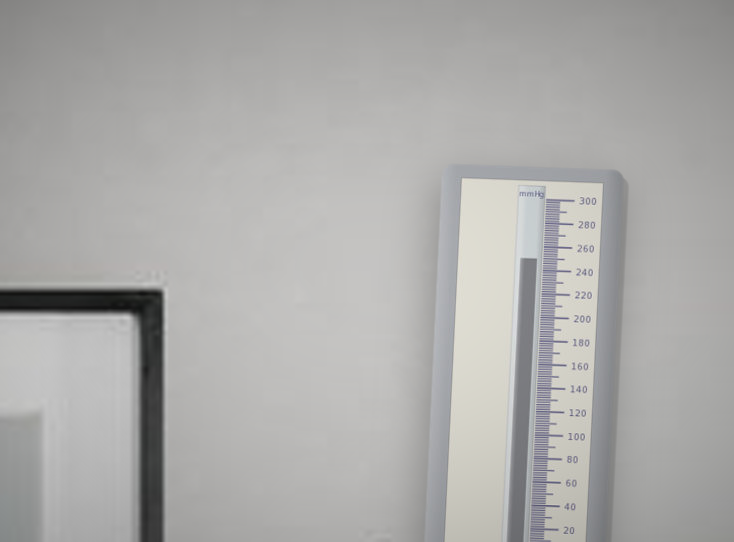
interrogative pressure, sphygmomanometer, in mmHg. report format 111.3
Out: 250
